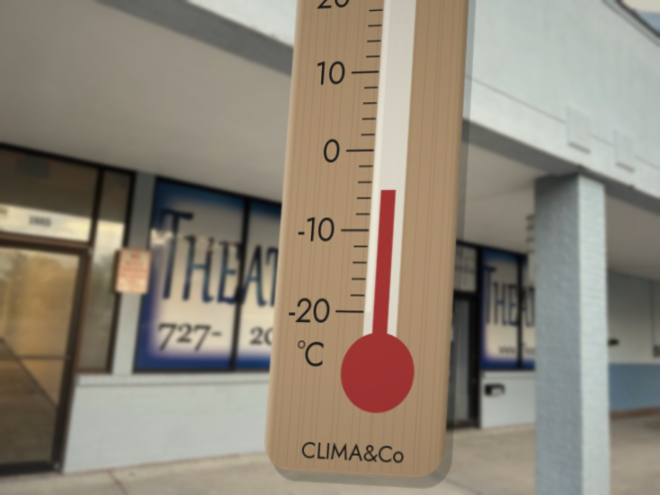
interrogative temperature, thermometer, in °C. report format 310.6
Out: -5
